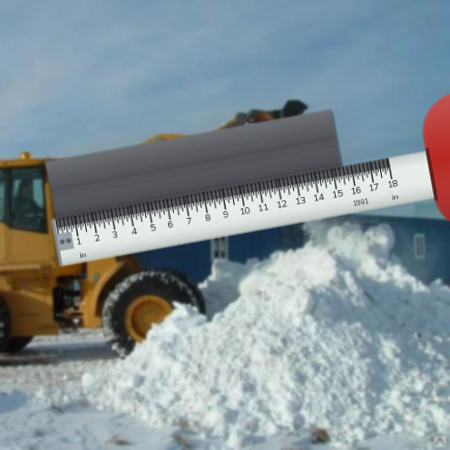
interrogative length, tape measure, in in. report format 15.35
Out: 15.5
